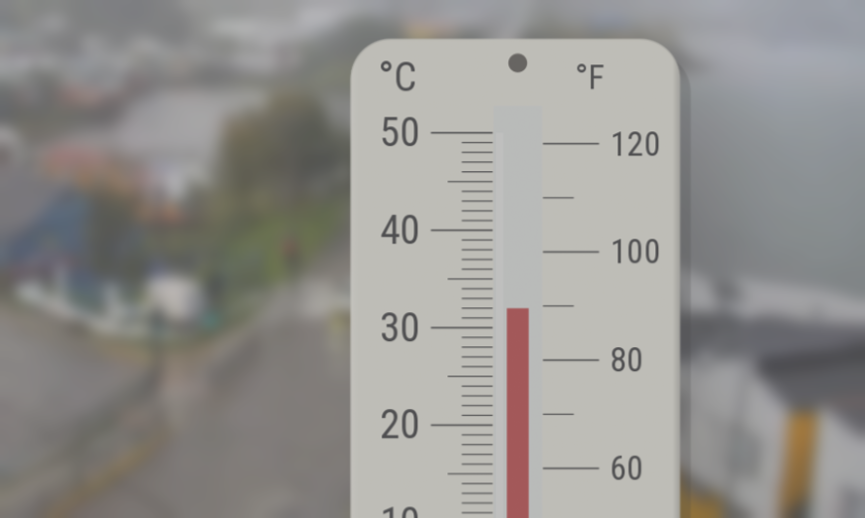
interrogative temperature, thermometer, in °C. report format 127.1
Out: 32
